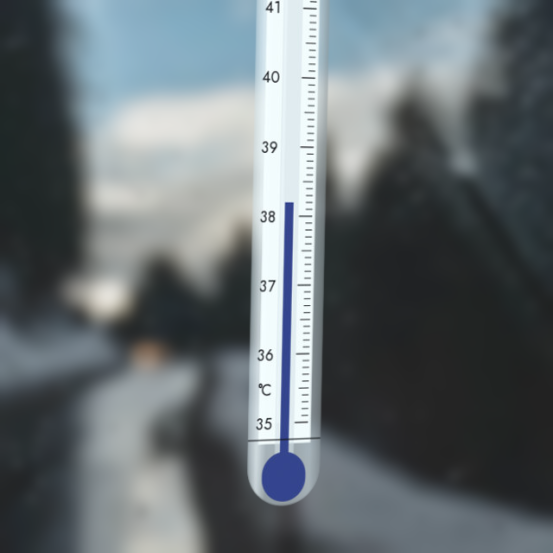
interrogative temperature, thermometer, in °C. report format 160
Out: 38.2
